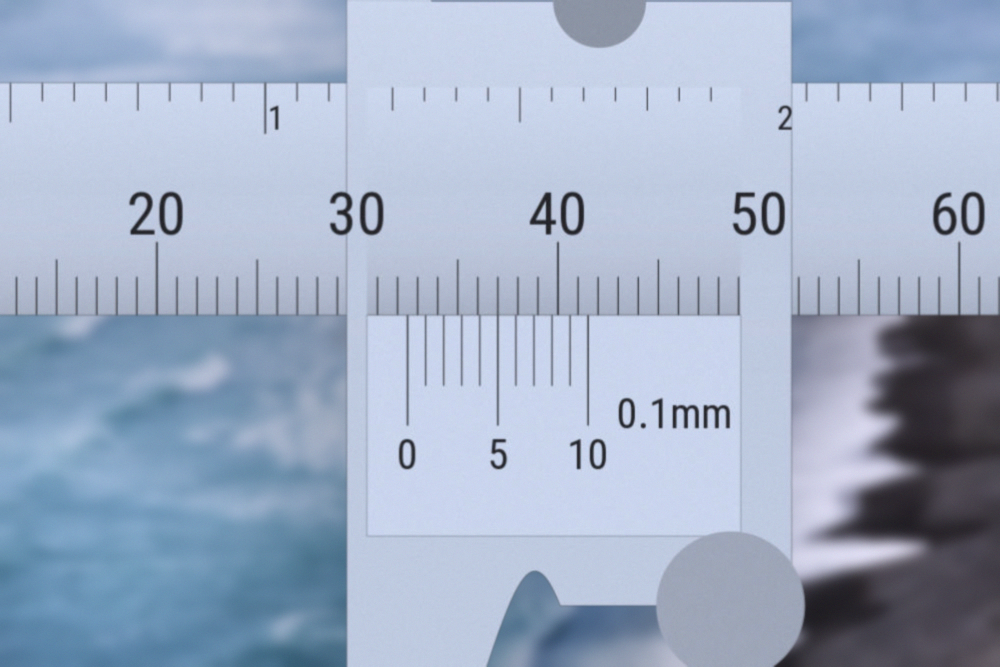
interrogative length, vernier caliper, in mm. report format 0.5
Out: 32.5
